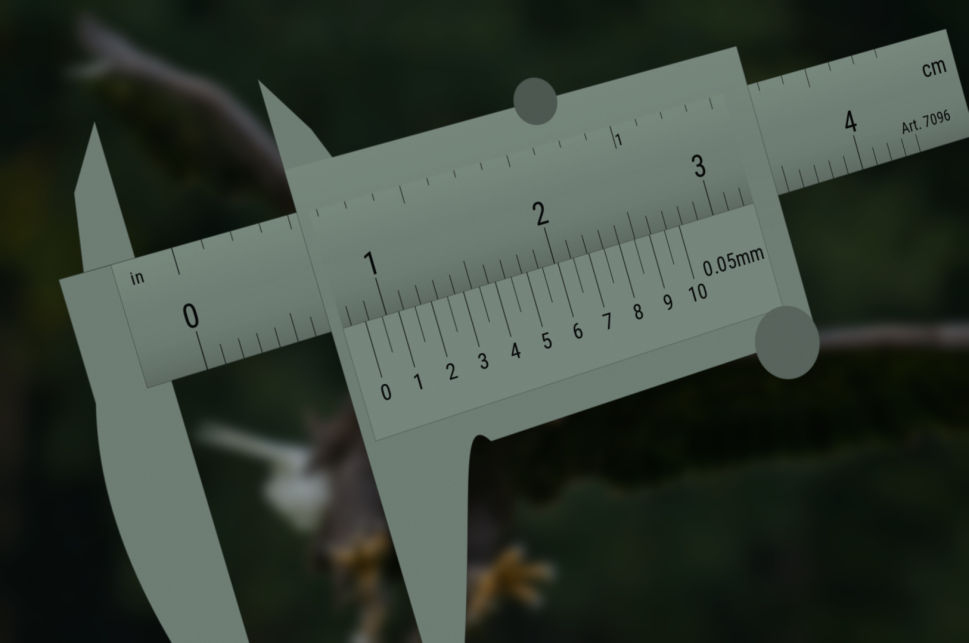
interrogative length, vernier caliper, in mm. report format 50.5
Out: 8.8
